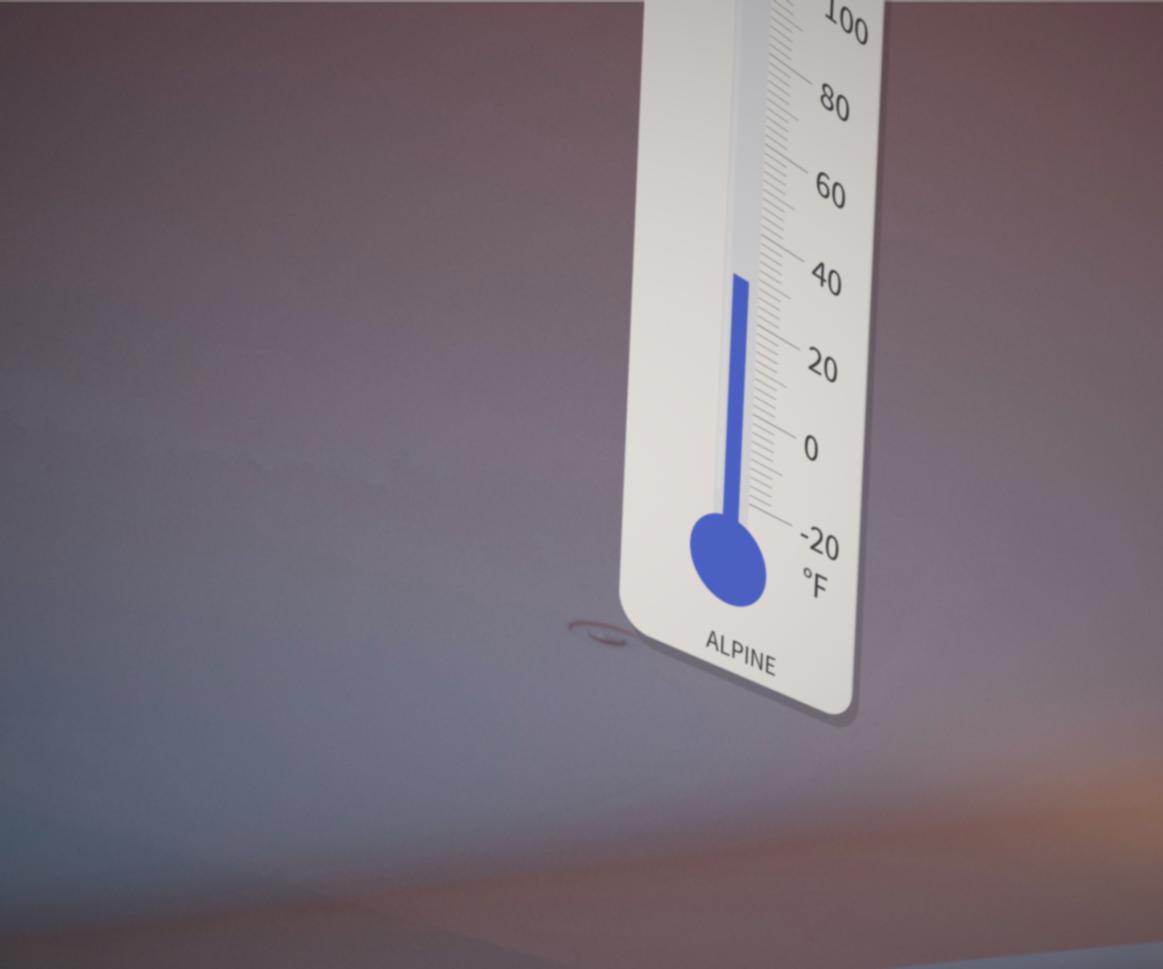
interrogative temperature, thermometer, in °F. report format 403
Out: 28
